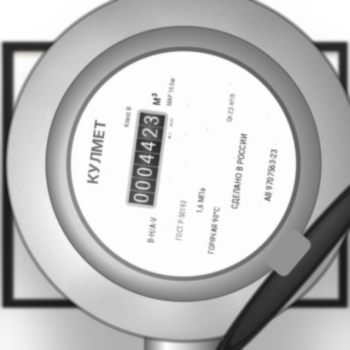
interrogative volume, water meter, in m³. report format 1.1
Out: 44.23
